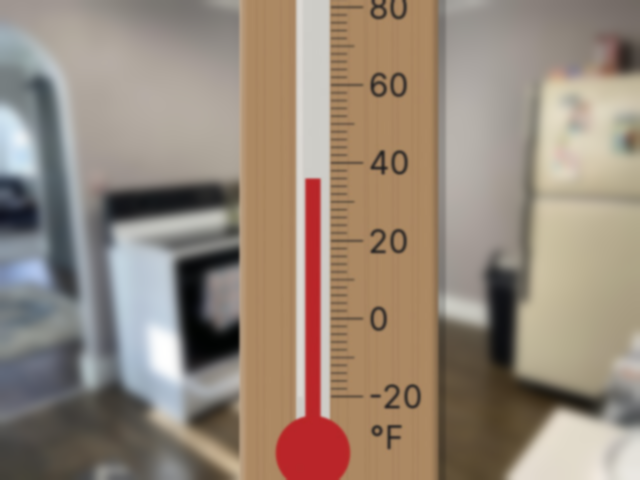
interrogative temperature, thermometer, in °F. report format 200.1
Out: 36
